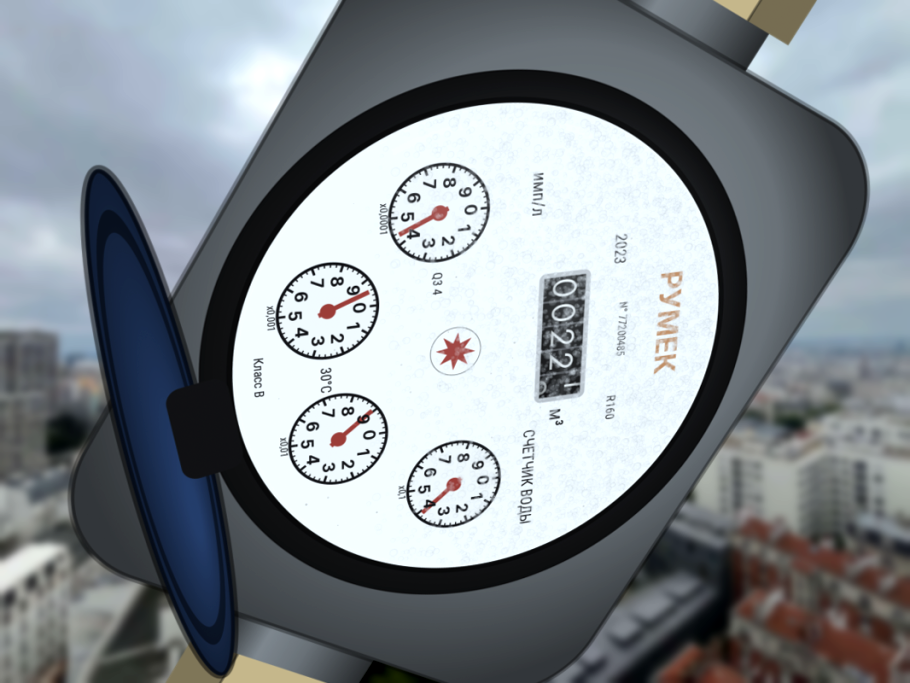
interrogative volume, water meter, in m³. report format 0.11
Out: 221.3894
